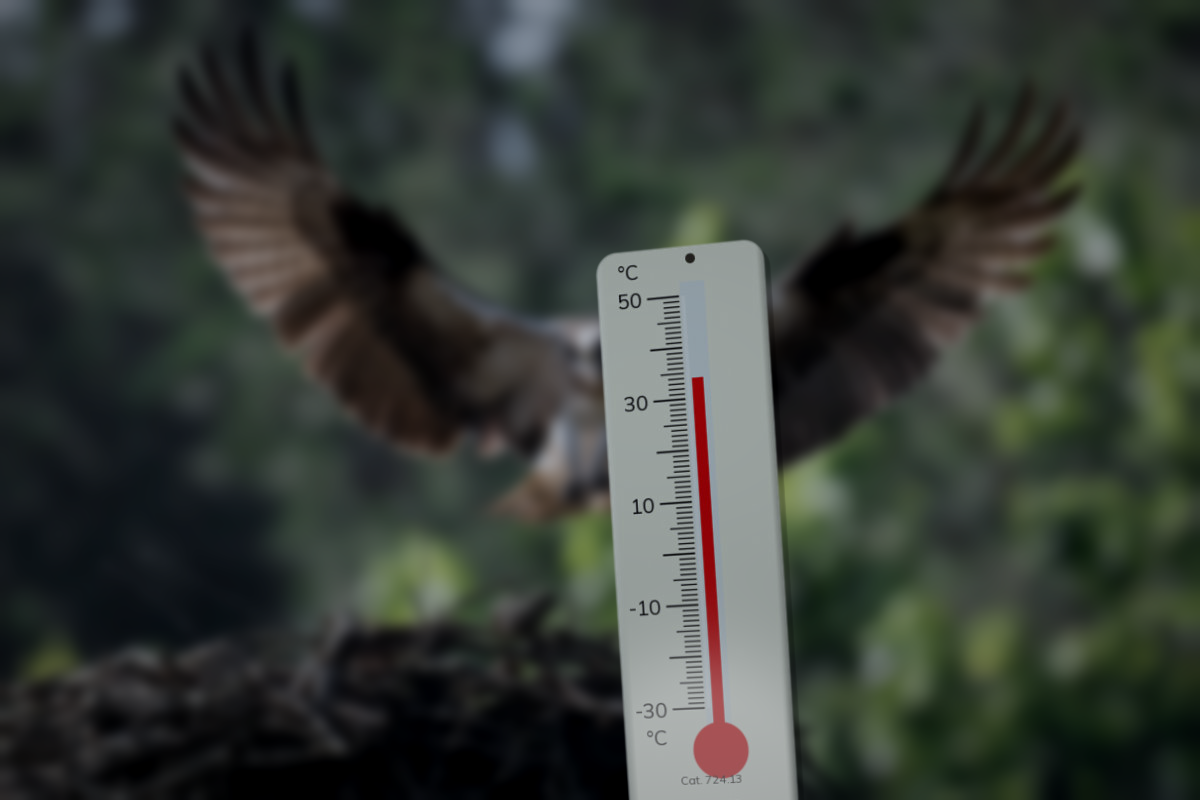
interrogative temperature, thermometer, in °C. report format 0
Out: 34
